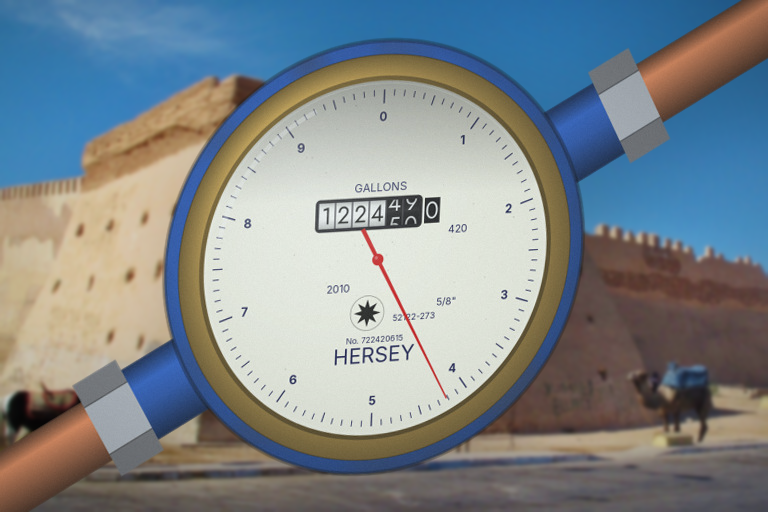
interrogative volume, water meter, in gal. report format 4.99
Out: 1224494.2
